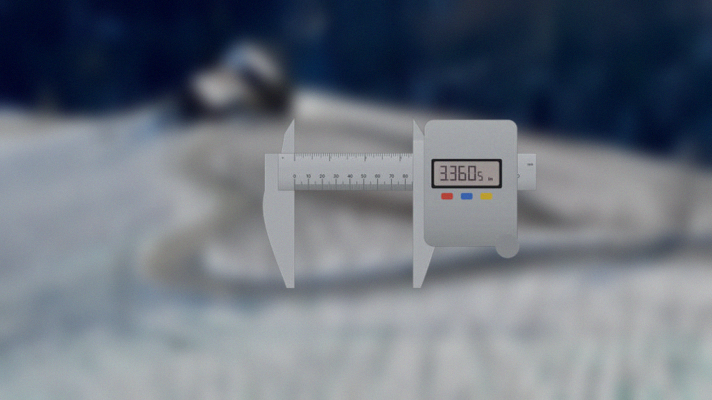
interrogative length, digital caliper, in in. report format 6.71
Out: 3.3605
